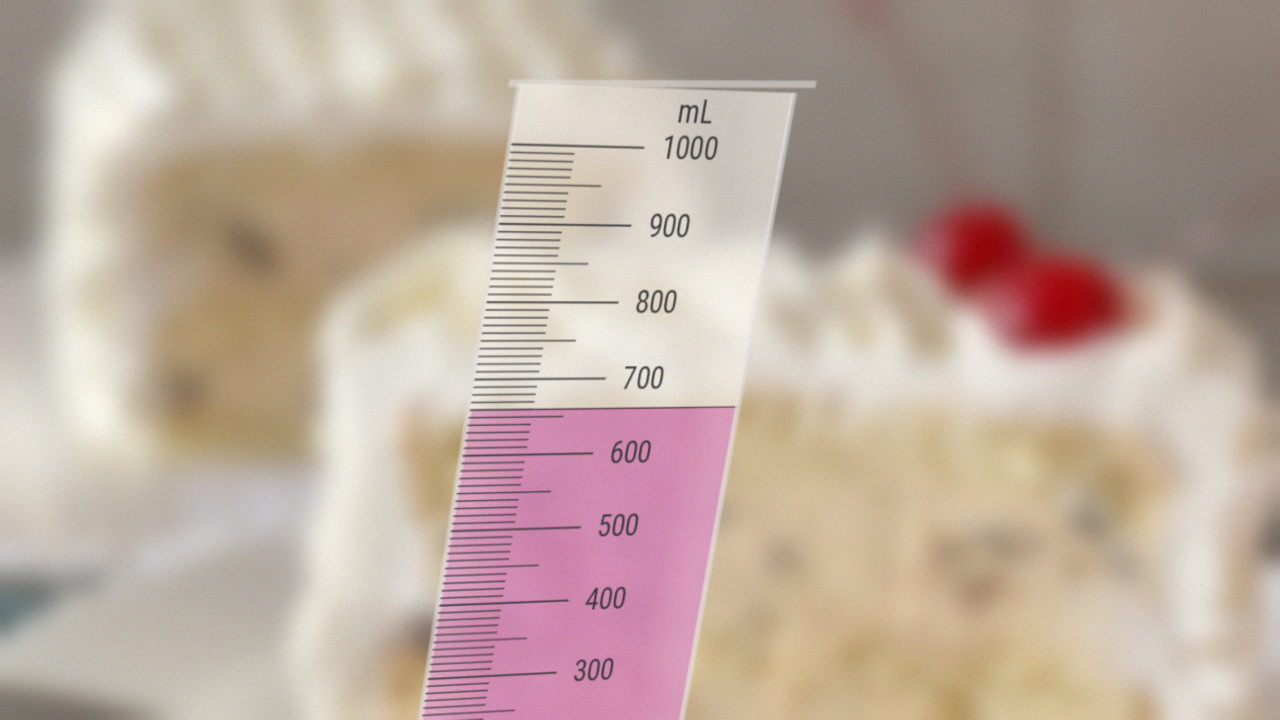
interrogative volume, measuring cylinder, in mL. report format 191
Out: 660
